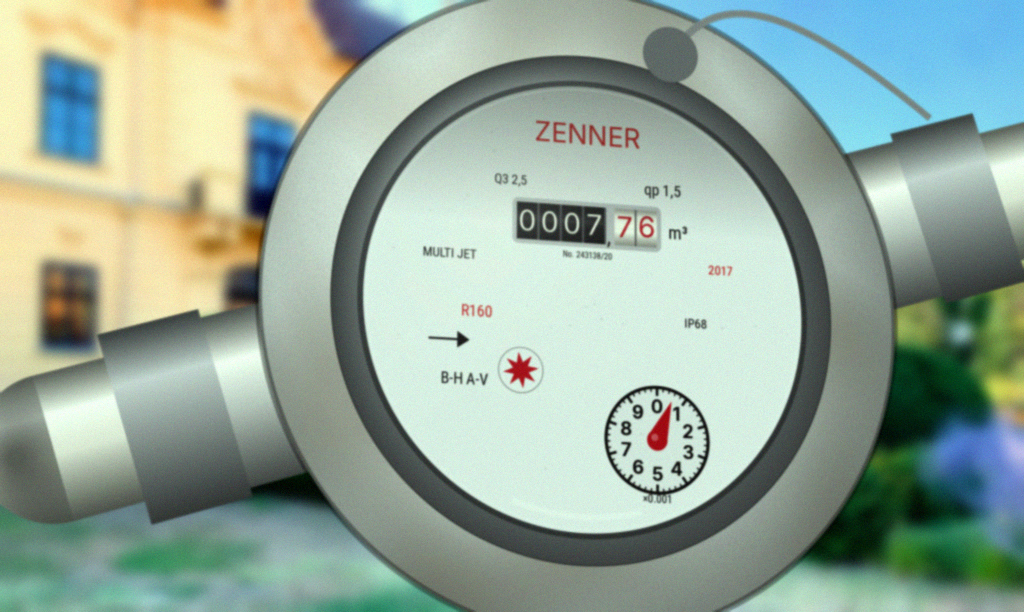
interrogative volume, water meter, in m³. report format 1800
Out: 7.760
